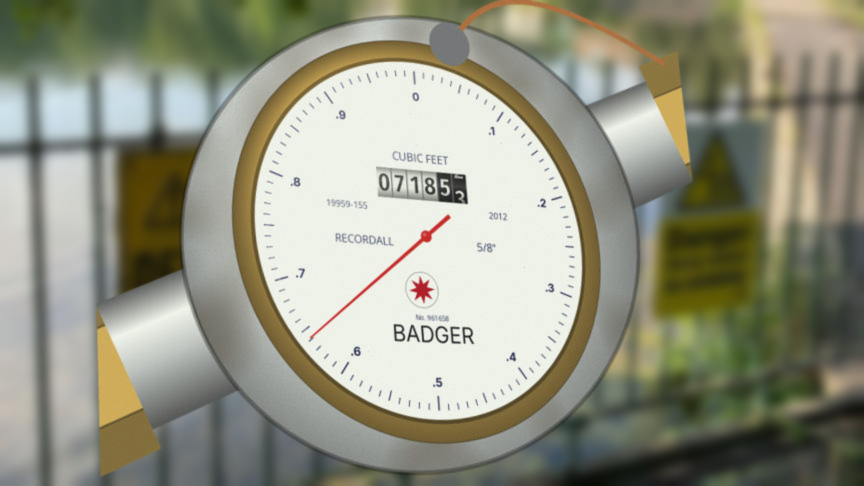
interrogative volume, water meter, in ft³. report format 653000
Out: 71852.64
